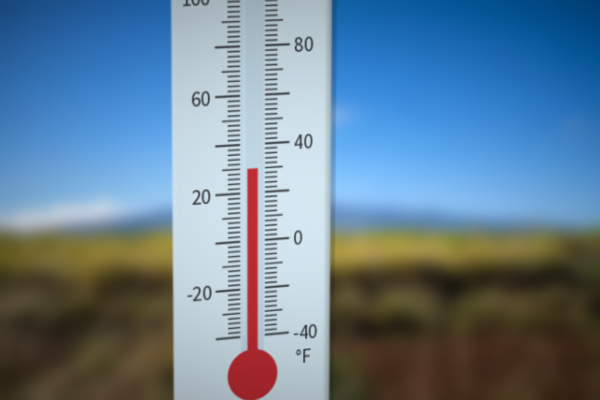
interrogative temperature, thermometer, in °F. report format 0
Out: 30
